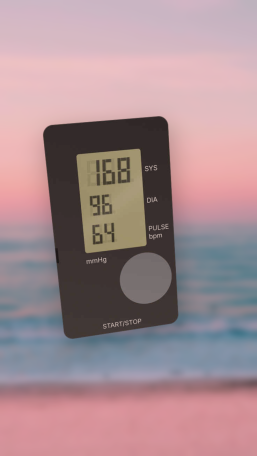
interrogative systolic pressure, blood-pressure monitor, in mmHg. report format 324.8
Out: 168
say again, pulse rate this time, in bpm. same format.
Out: 64
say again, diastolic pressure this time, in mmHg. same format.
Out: 96
